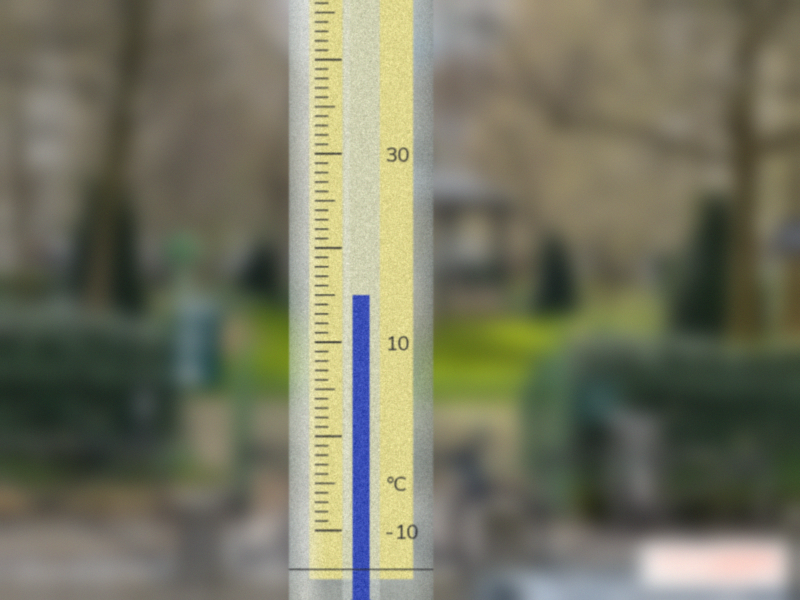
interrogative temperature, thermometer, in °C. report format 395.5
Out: 15
